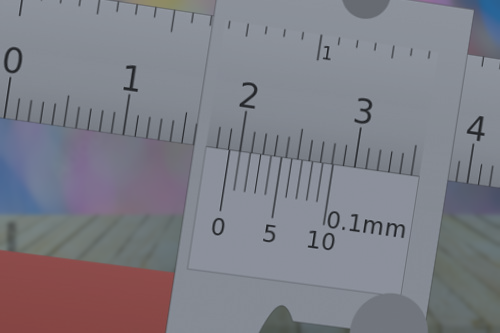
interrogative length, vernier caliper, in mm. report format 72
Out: 19.1
